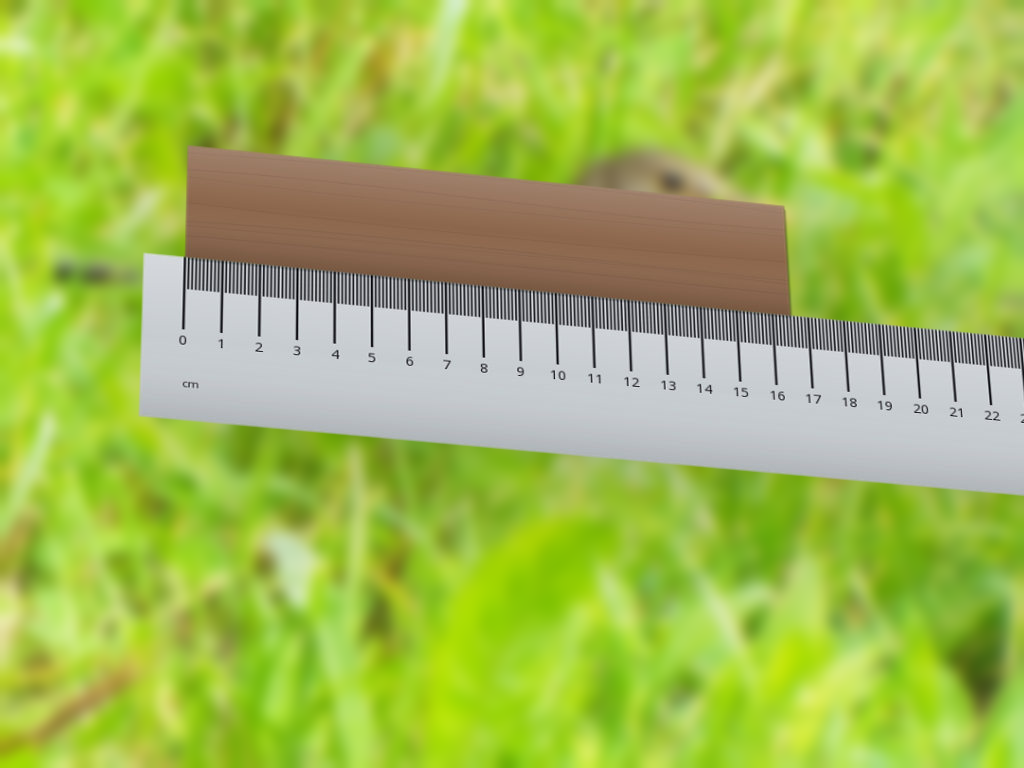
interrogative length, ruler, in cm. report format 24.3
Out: 16.5
